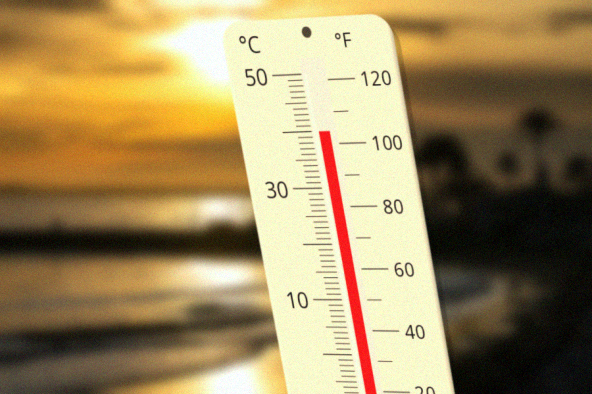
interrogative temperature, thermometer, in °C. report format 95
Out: 40
